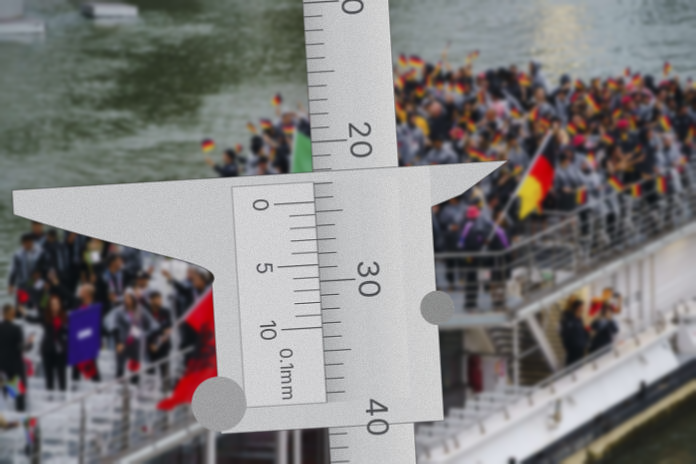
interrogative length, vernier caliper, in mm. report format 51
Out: 24.3
